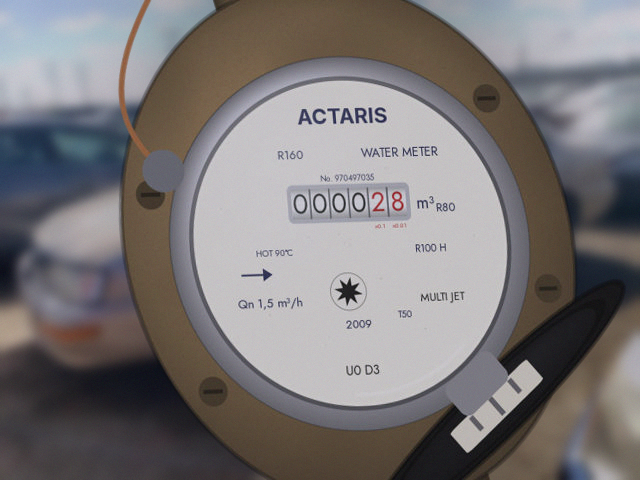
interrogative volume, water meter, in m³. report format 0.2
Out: 0.28
